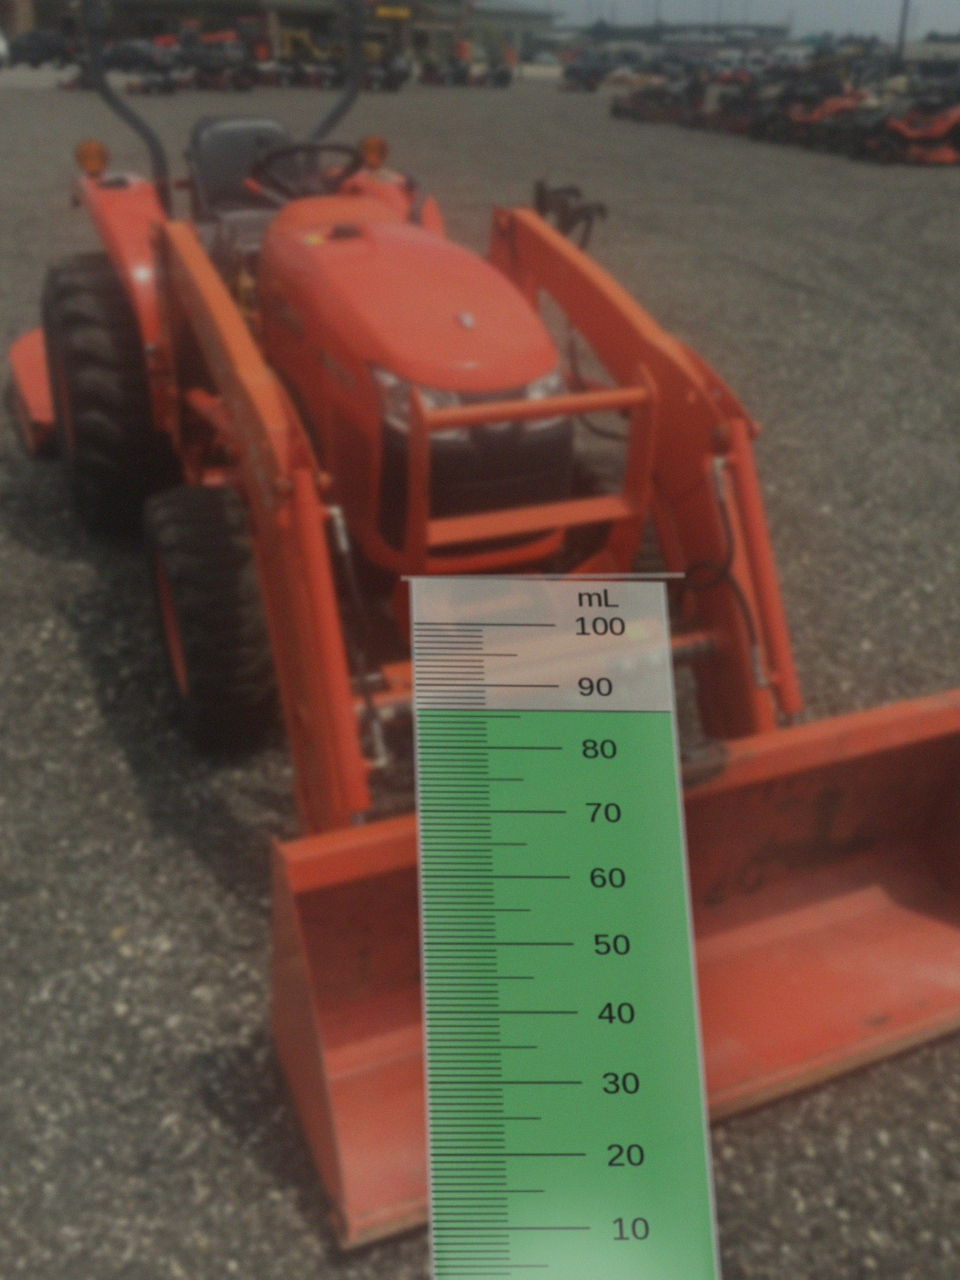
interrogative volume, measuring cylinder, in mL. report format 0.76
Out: 86
